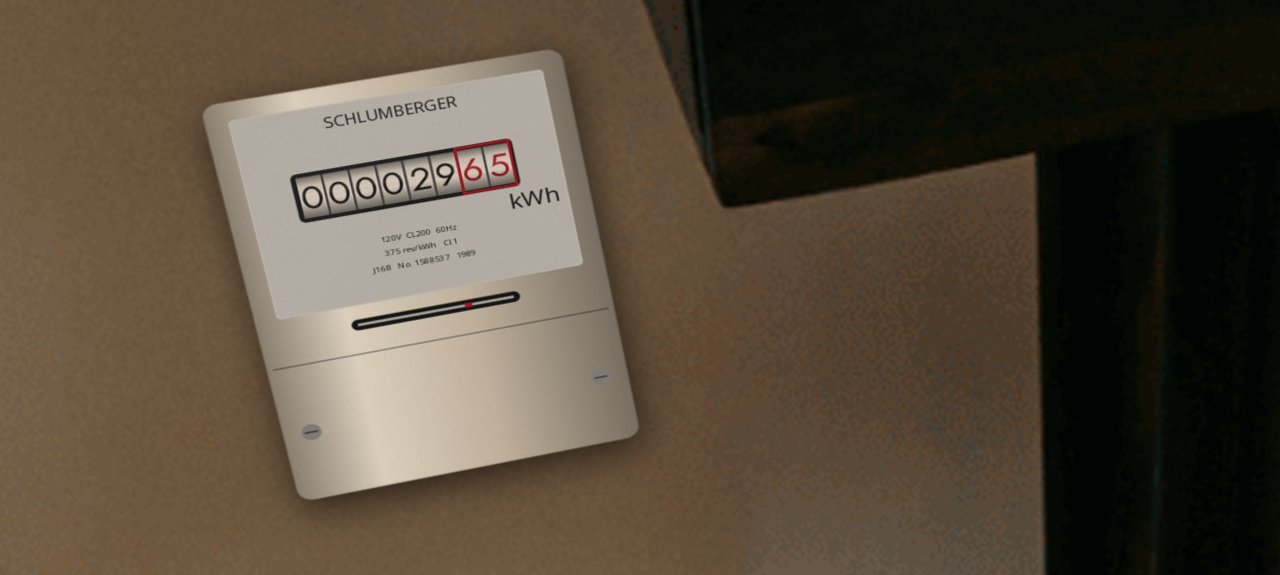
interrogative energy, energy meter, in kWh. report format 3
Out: 29.65
